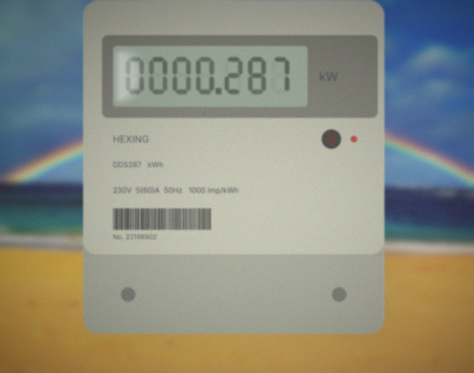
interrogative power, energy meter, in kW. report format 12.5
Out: 0.287
